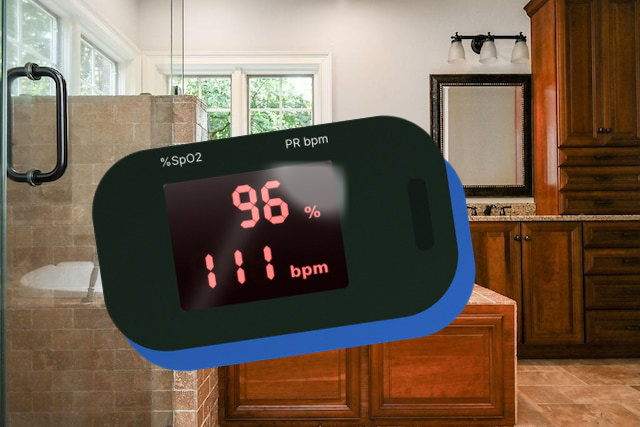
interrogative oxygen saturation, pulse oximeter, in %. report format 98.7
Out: 96
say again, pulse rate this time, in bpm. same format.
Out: 111
